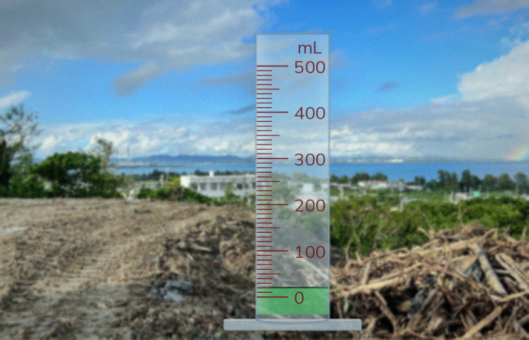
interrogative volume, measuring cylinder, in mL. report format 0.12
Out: 20
